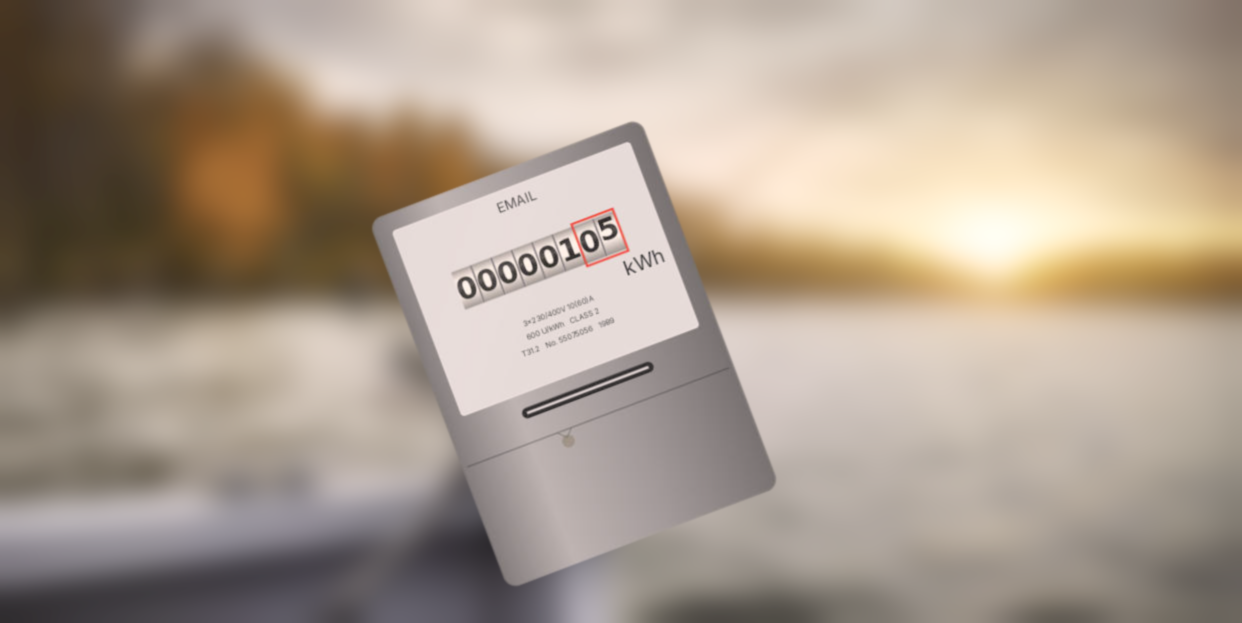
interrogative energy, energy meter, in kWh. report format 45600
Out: 1.05
